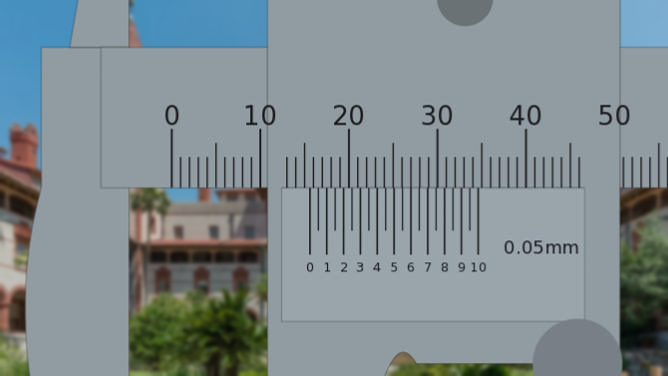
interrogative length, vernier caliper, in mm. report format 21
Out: 15.6
